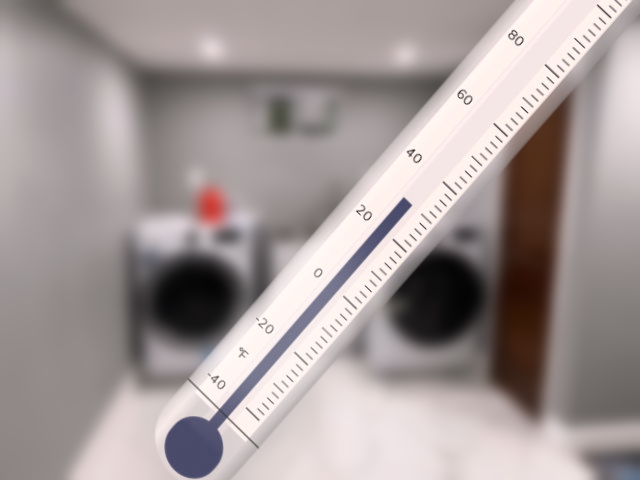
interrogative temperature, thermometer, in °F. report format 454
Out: 30
